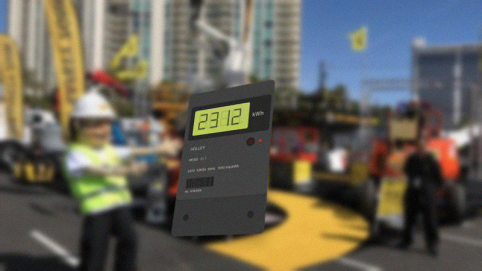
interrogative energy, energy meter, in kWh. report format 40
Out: 2312
